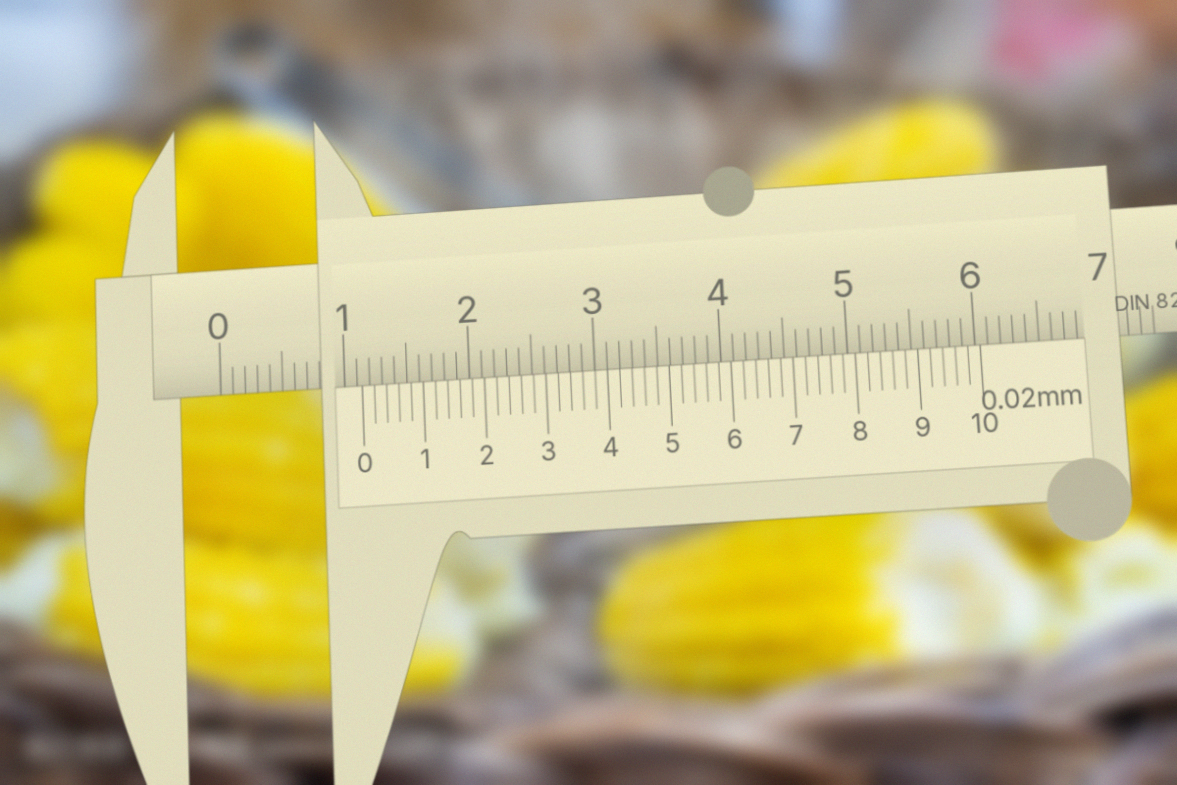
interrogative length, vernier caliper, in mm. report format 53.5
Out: 11.4
